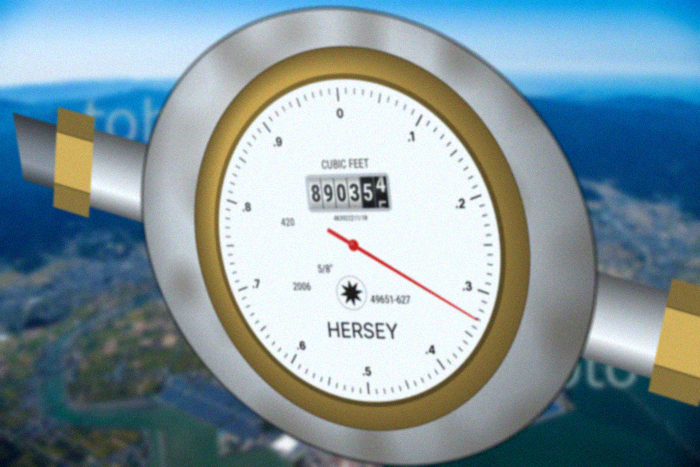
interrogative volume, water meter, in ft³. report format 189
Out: 890354.33
